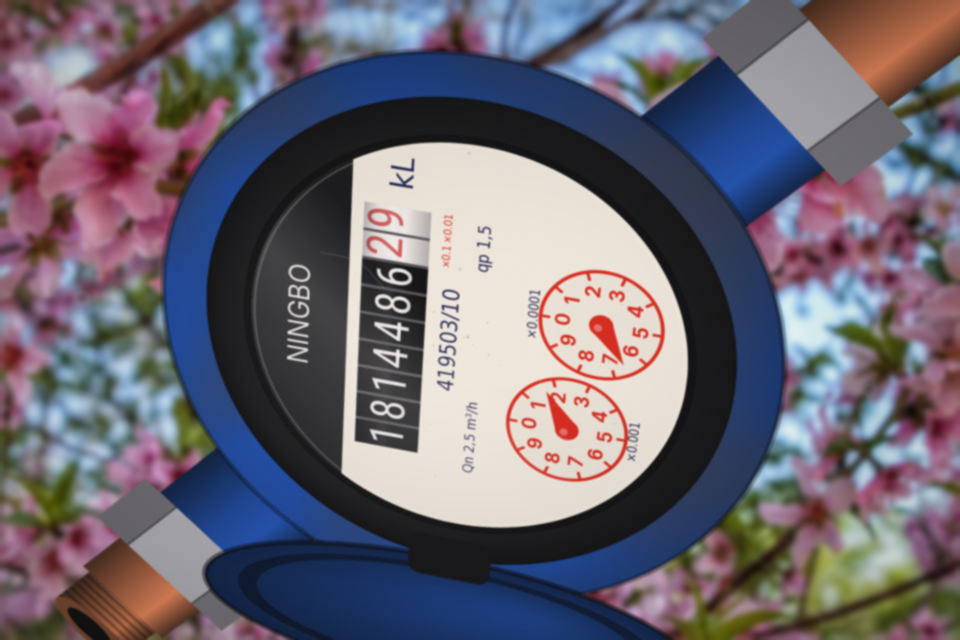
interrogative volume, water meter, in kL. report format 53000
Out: 1814486.2916
